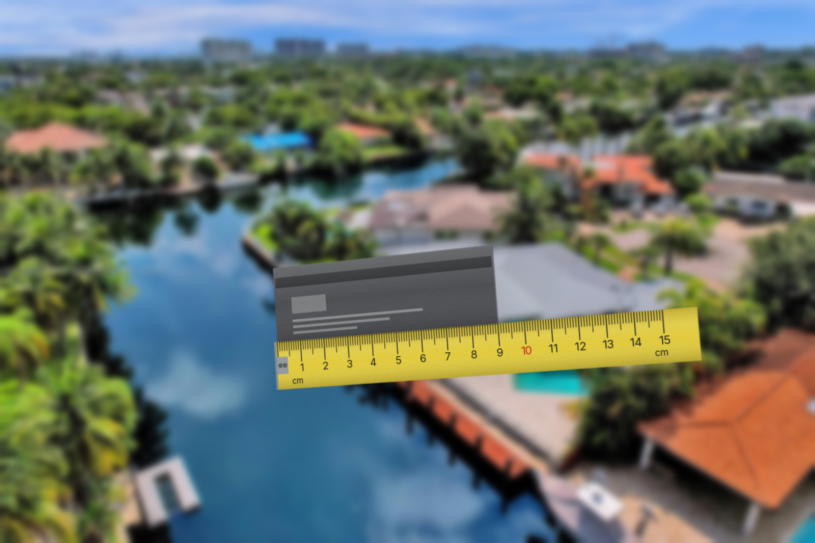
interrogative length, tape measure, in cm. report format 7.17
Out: 9
